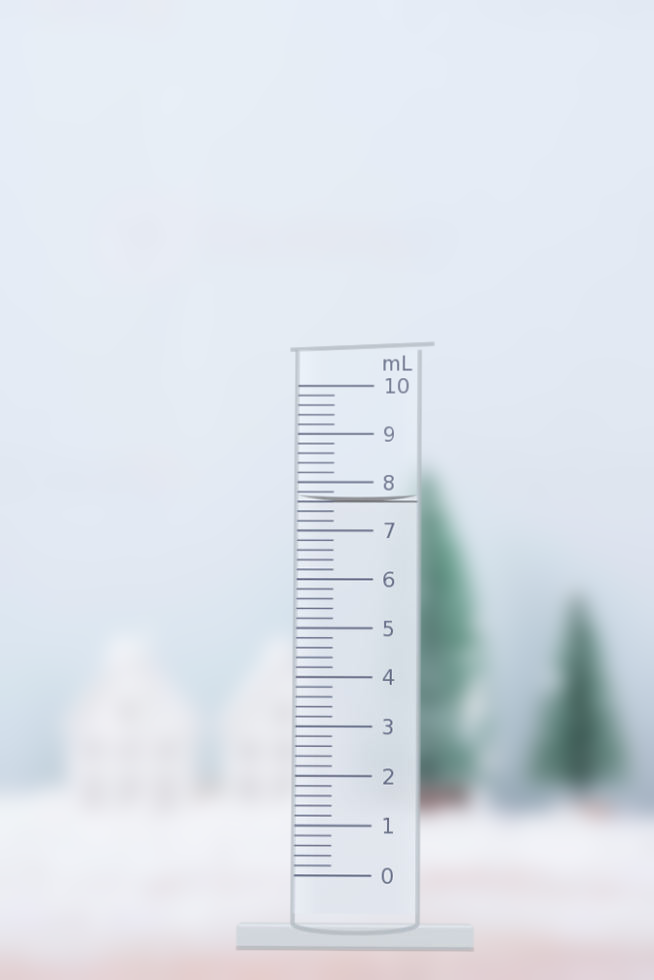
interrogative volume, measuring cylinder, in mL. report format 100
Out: 7.6
